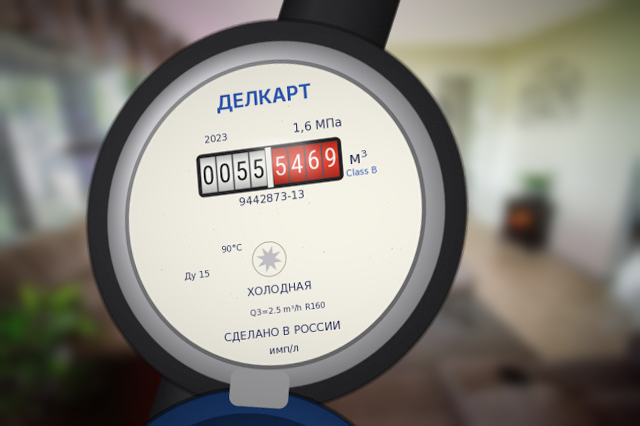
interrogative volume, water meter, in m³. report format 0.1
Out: 55.5469
